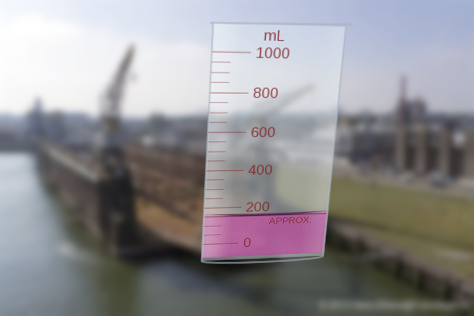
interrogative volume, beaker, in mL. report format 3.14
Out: 150
